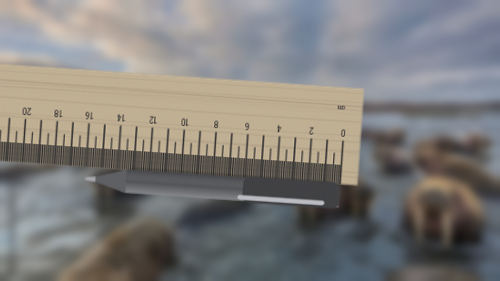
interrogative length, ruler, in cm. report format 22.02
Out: 16
